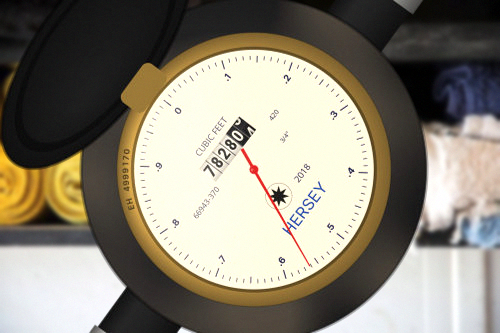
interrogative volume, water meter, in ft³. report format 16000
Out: 782803.56
